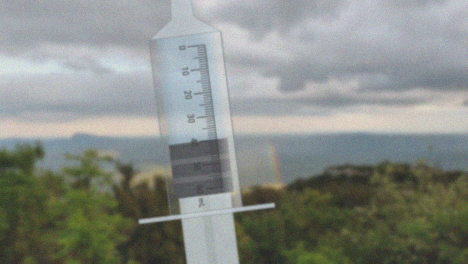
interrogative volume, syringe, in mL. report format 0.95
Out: 40
